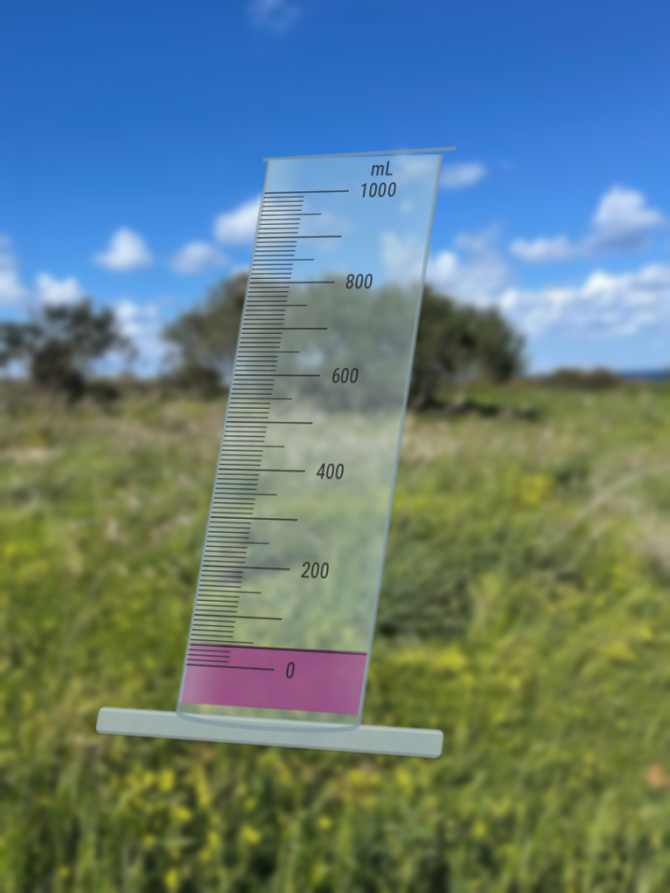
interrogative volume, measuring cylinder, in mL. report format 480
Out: 40
